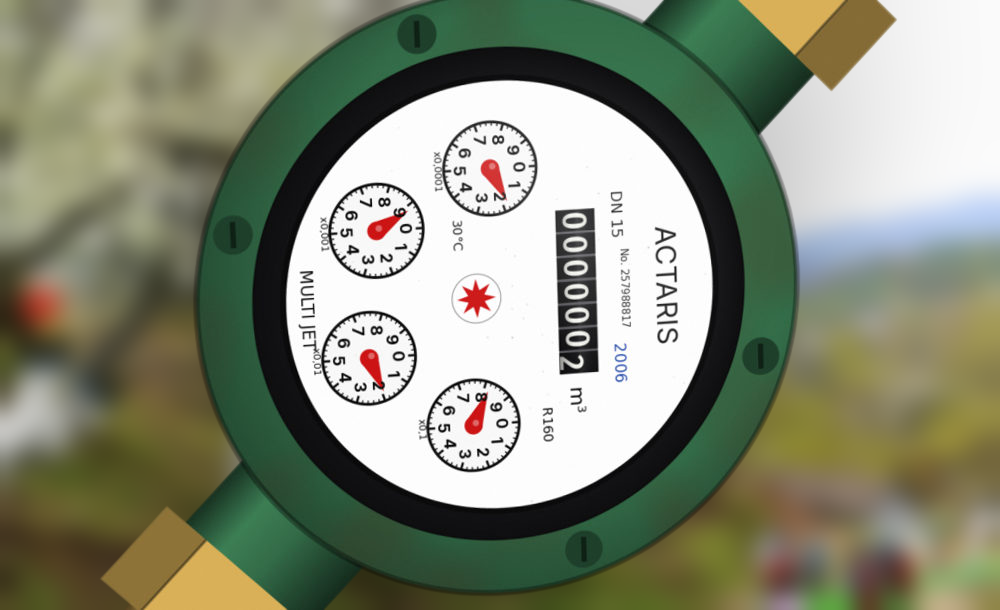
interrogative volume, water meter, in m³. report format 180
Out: 1.8191
